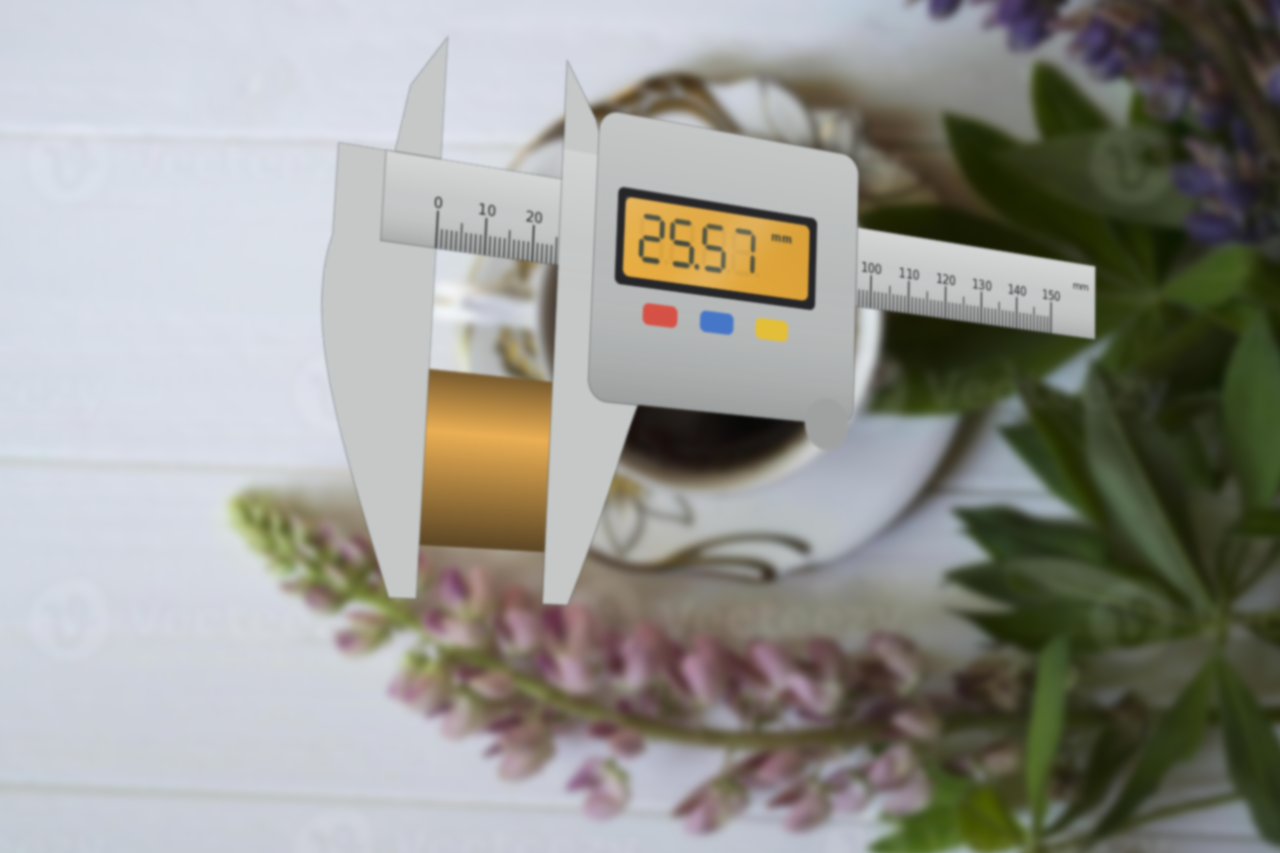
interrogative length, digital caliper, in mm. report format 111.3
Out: 25.57
